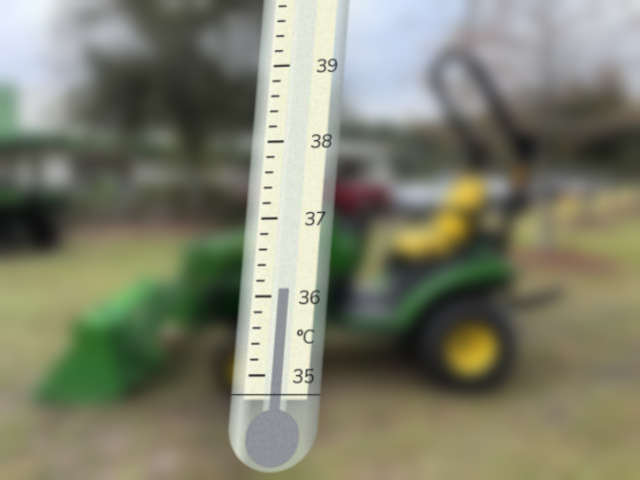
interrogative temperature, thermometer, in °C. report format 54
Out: 36.1
